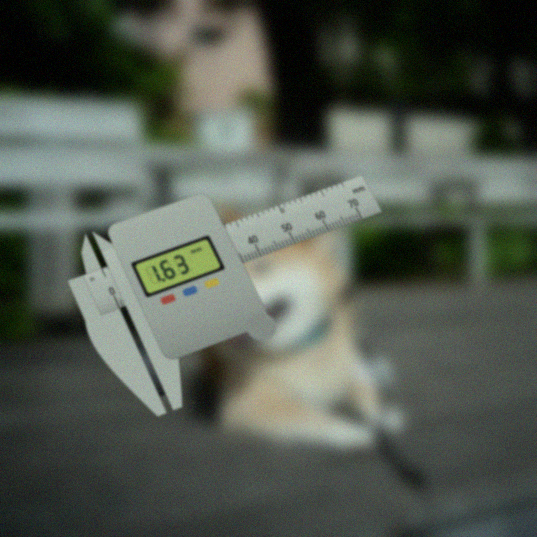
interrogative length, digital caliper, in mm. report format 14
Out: 1.63
